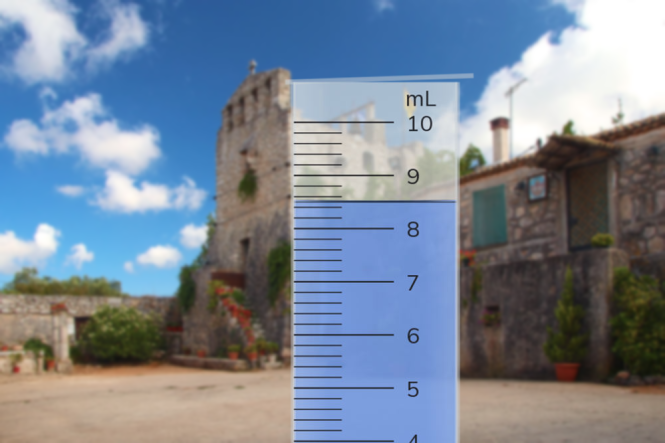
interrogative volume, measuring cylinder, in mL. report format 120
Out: 8.5
